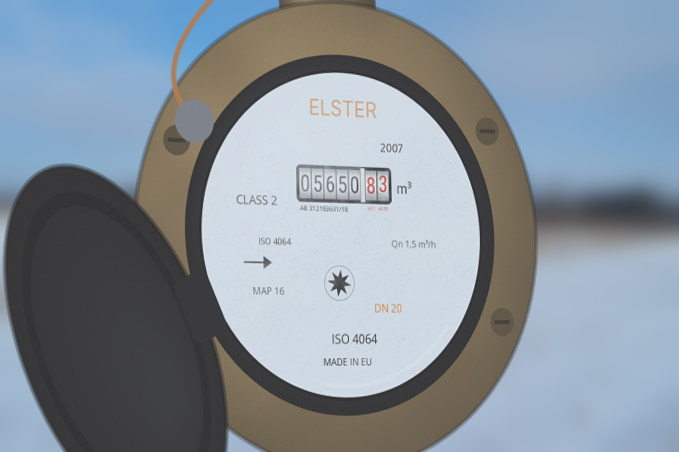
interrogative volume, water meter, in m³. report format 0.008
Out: 5650.83
